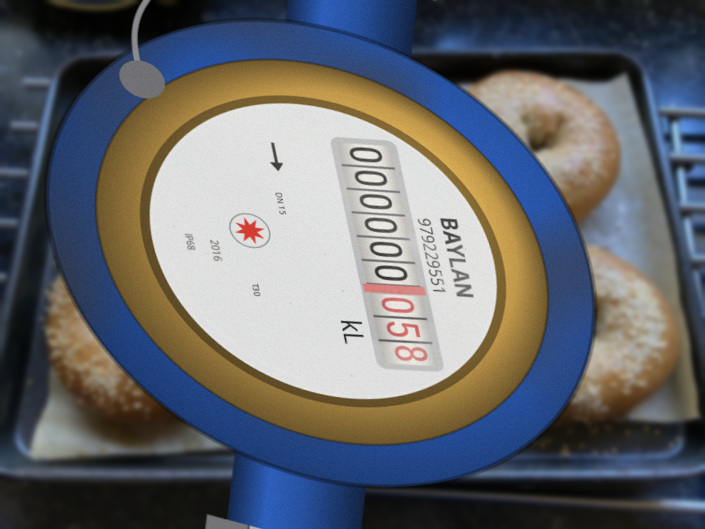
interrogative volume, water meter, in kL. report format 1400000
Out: 0.058
